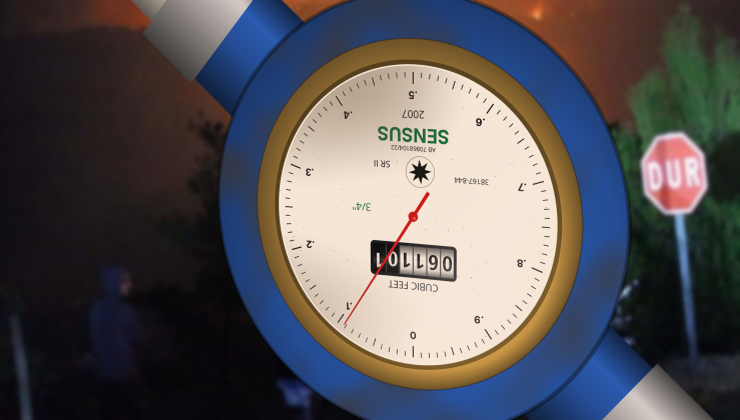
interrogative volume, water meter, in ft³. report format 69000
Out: 61101.09
